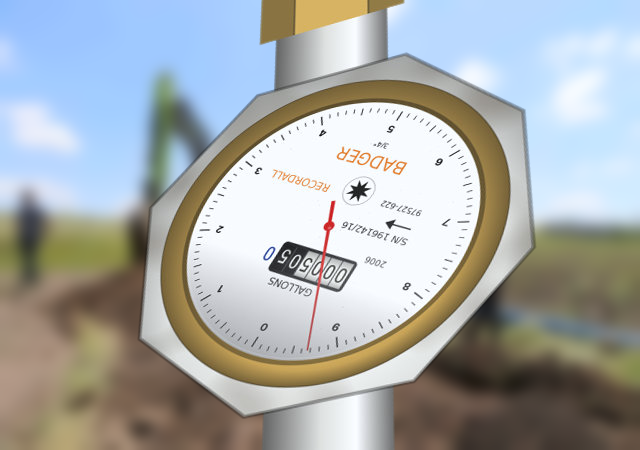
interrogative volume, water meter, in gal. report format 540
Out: 5049.3
